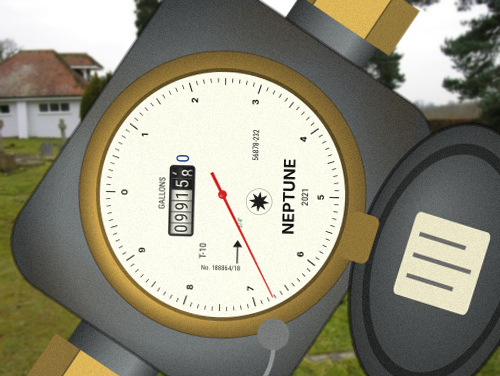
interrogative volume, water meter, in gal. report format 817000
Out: 991576.7
